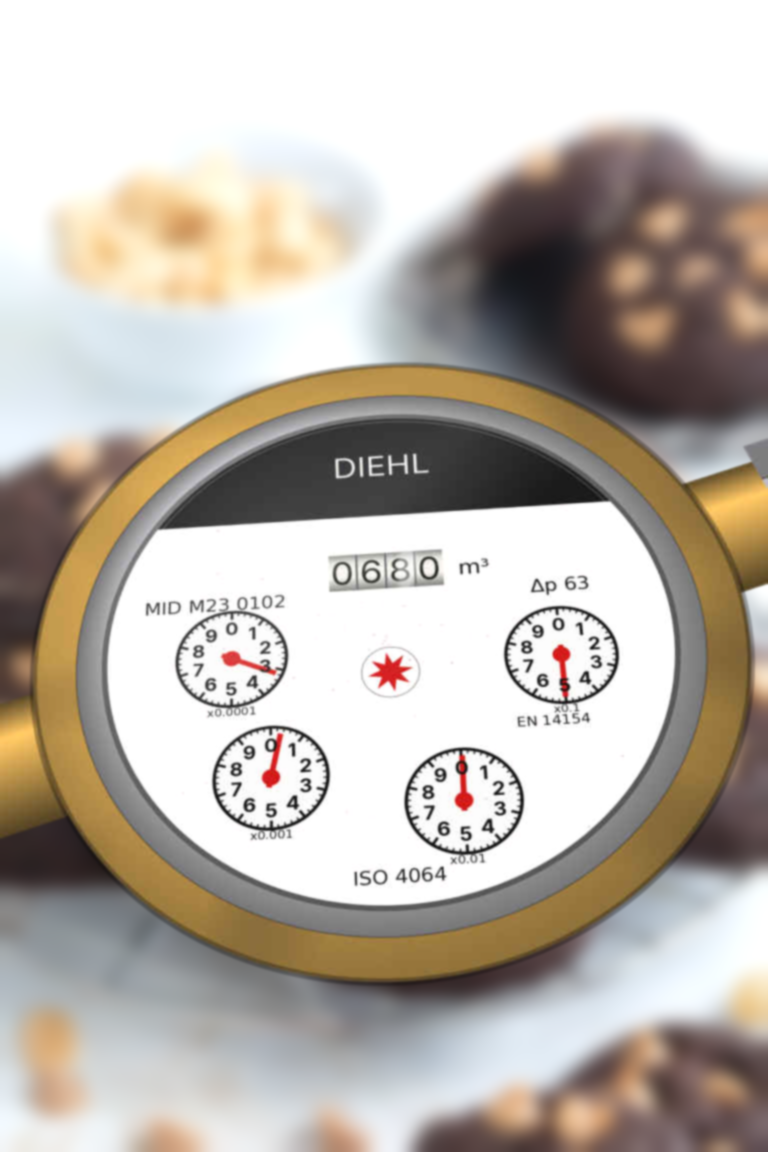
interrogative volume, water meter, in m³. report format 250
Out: 680.5003
